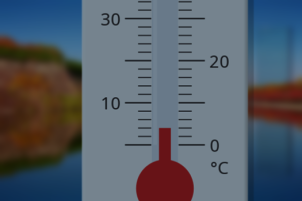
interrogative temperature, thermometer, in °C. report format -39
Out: 4
